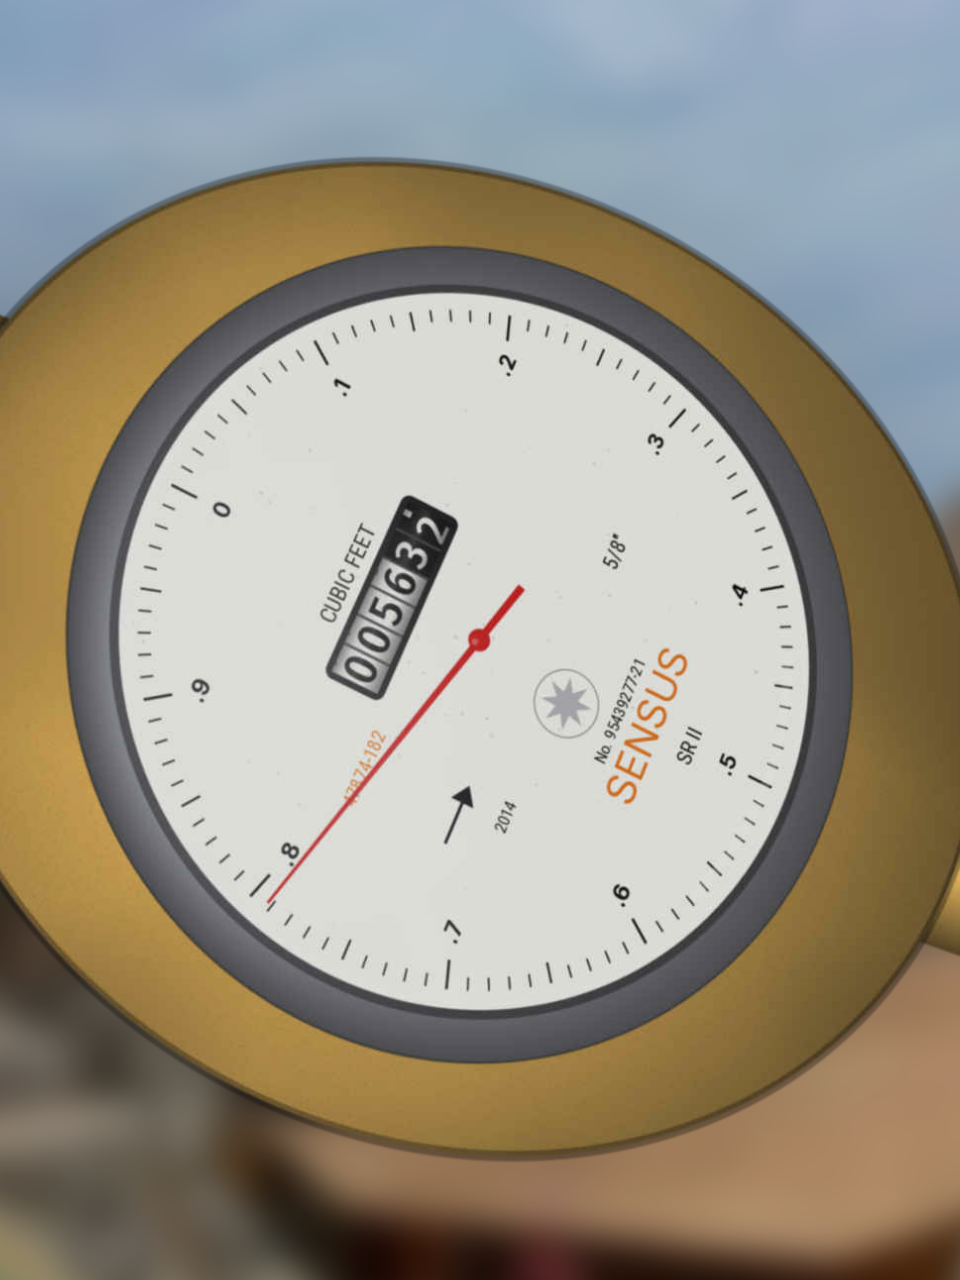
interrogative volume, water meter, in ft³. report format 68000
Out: 5631.79
